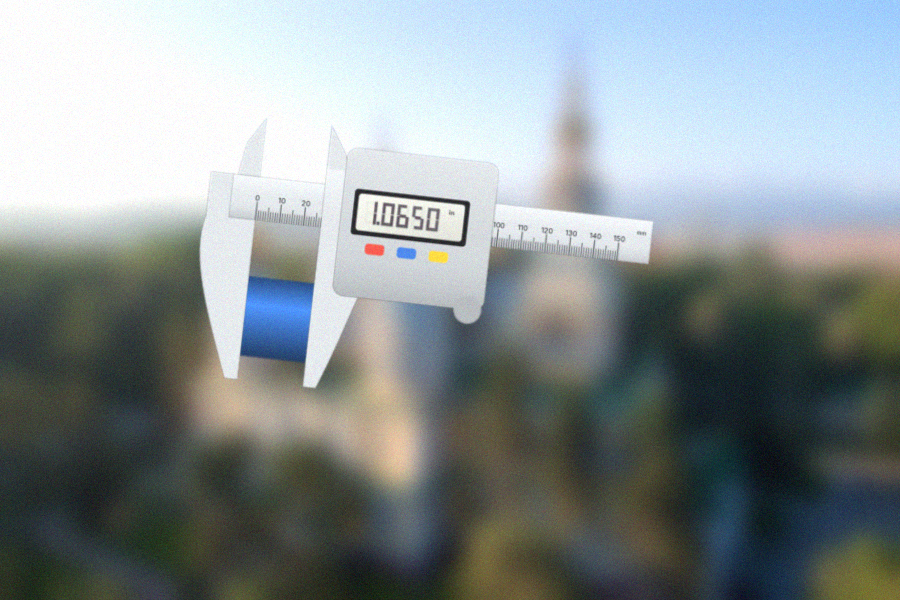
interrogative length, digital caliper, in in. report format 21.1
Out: 1.0650
